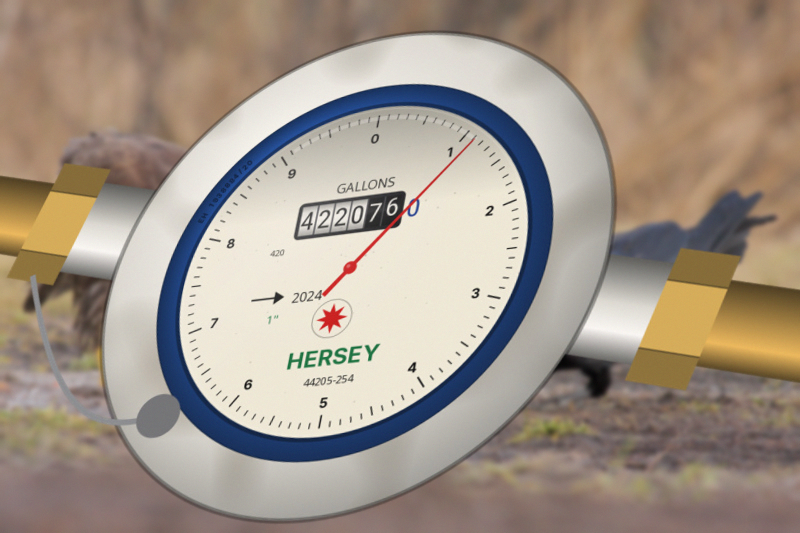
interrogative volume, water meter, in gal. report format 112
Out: 4220761.1
